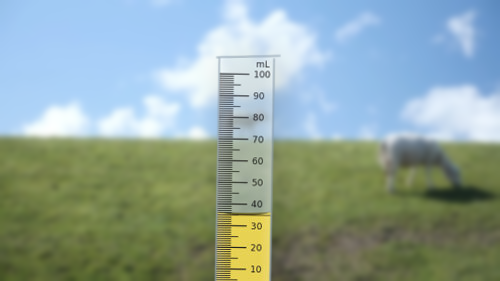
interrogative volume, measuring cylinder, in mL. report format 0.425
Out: 35
